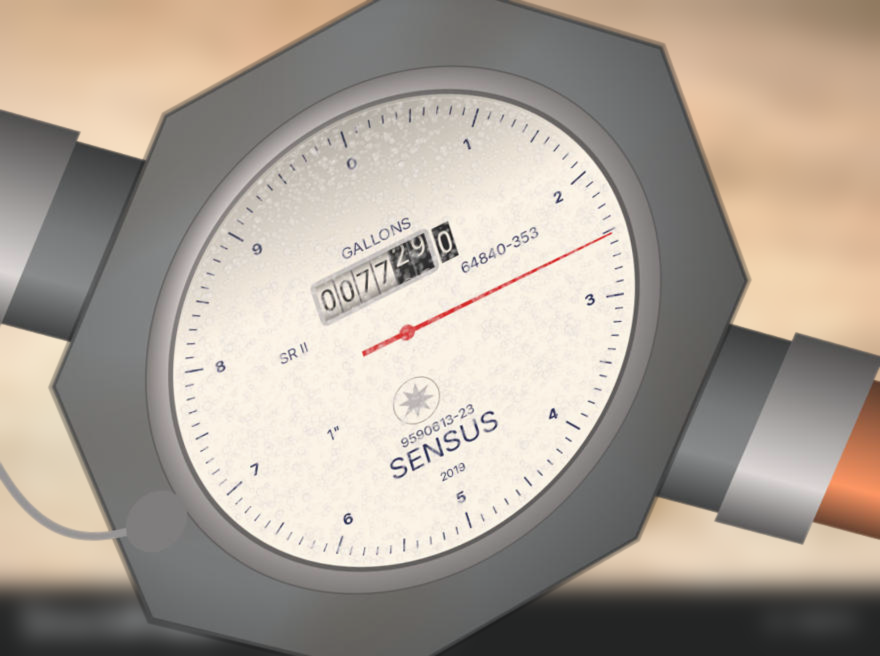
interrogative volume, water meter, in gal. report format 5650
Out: 77292.5
